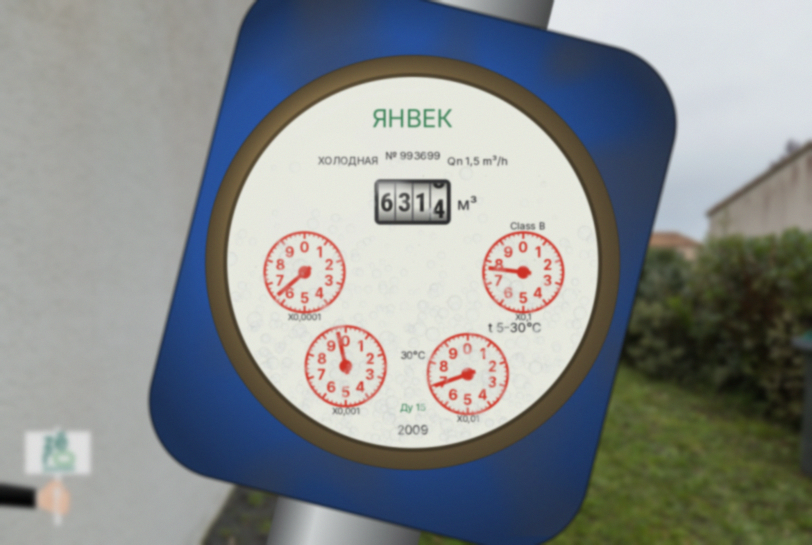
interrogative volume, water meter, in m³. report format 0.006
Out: 6313.7696
